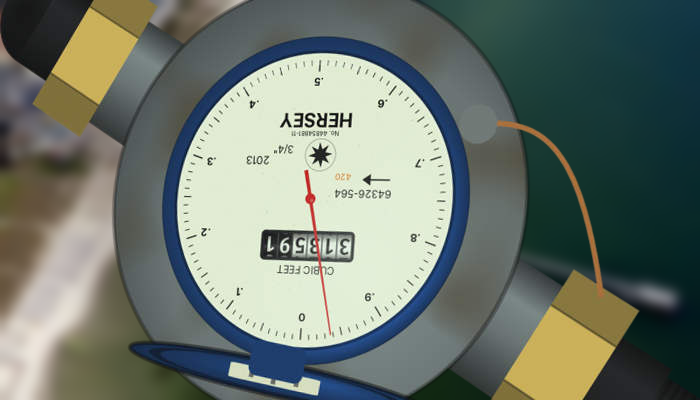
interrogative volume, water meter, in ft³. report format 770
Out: 313590.96
